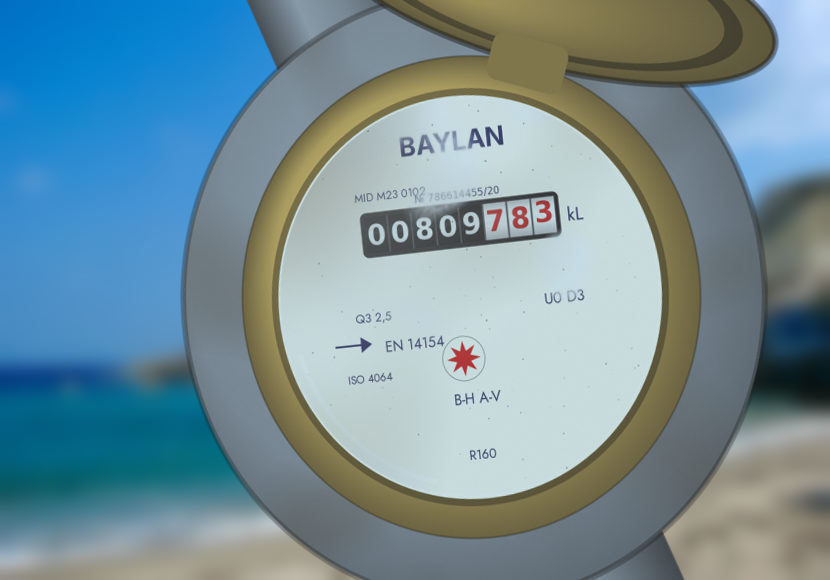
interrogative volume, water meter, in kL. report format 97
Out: 809.783
